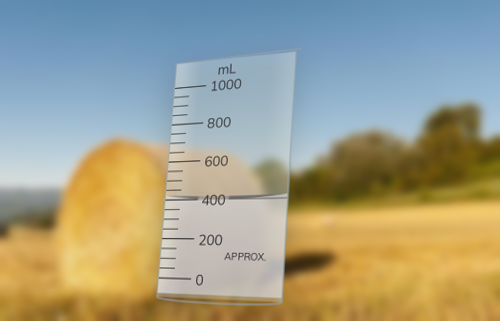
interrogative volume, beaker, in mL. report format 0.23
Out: 400
